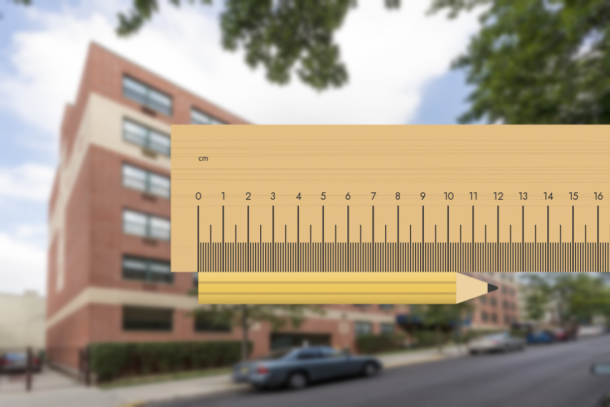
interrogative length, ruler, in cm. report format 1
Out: 12
